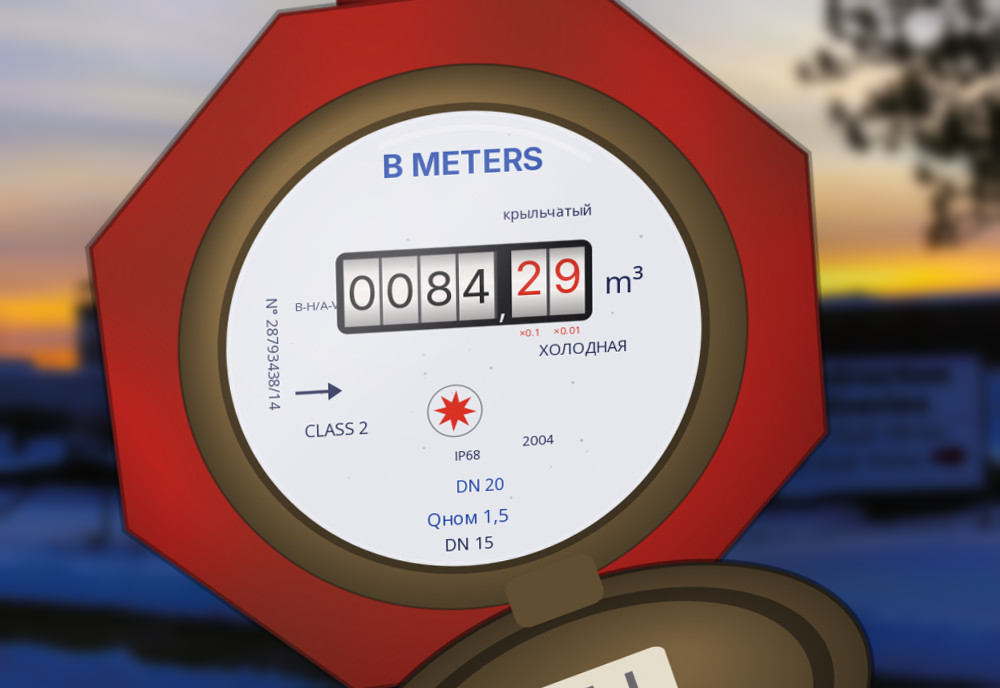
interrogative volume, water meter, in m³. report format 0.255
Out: 84.29
